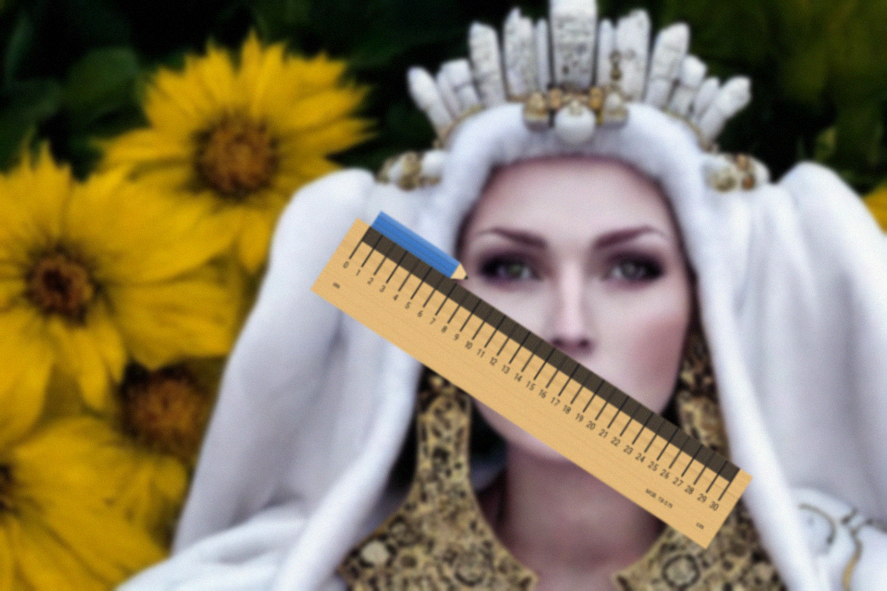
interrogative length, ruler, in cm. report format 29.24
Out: 7.5
